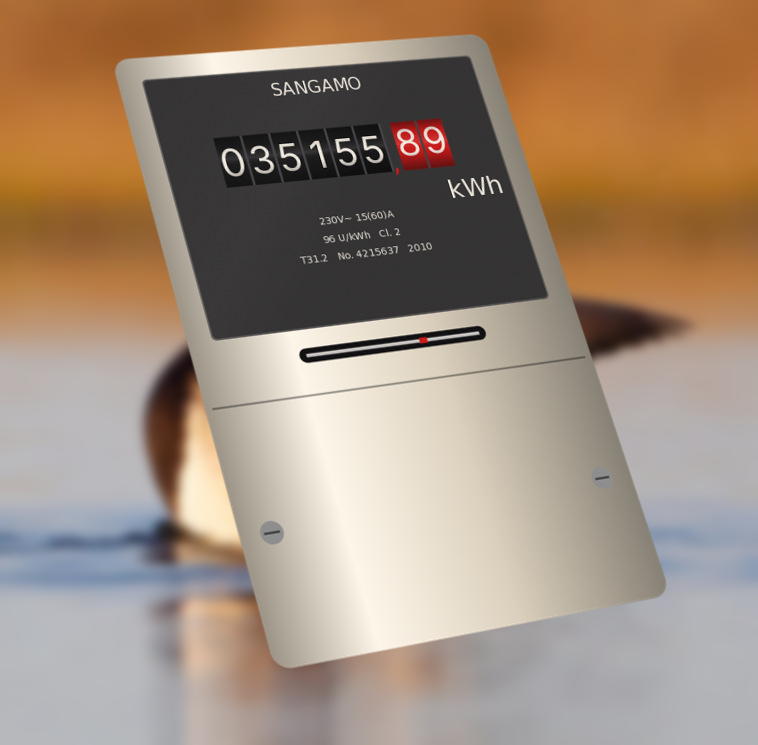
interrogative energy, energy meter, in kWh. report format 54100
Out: 35155.89
